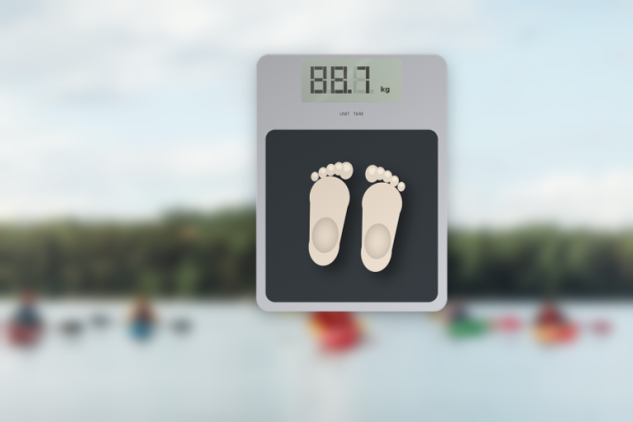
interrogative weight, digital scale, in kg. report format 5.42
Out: 88.7
